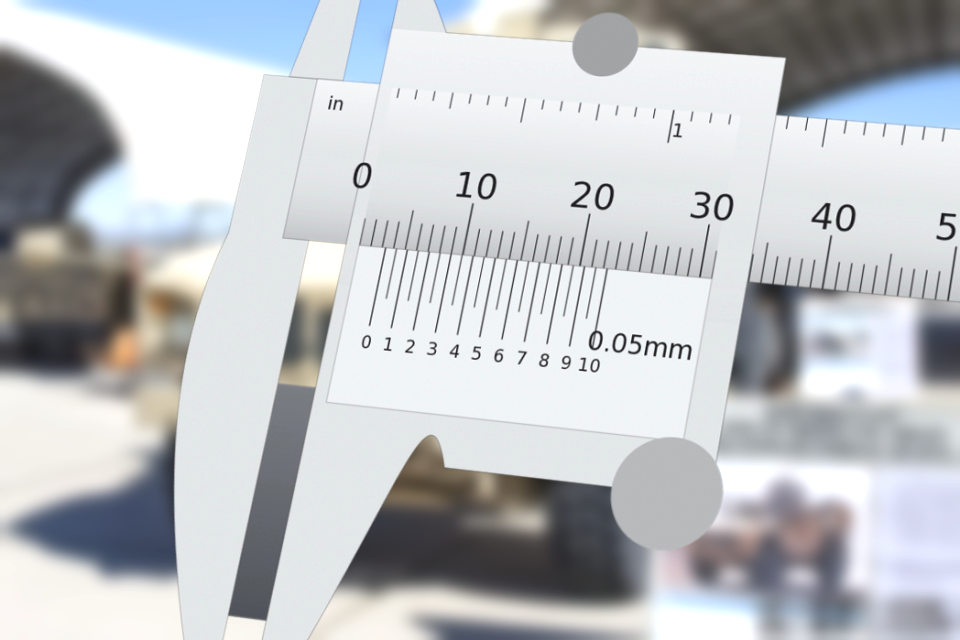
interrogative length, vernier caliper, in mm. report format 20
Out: 3.3
